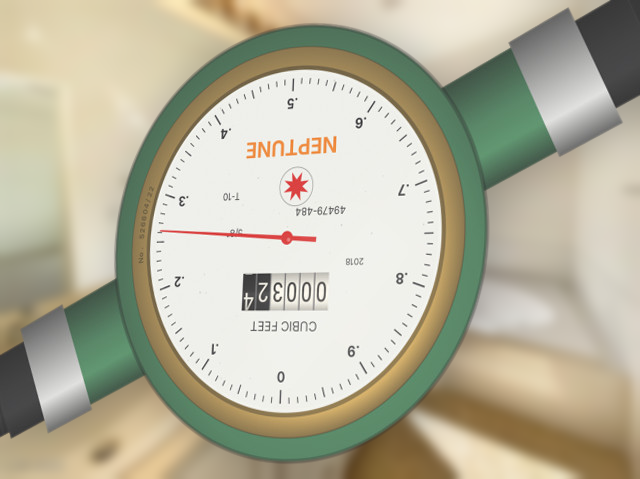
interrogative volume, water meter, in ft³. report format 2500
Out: 324.26
